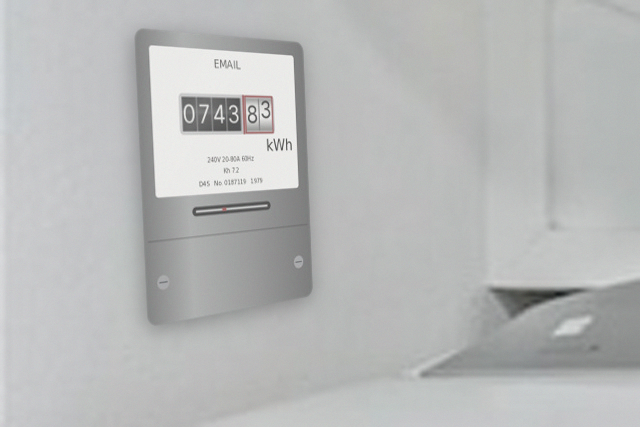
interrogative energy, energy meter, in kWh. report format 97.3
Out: 743.83
